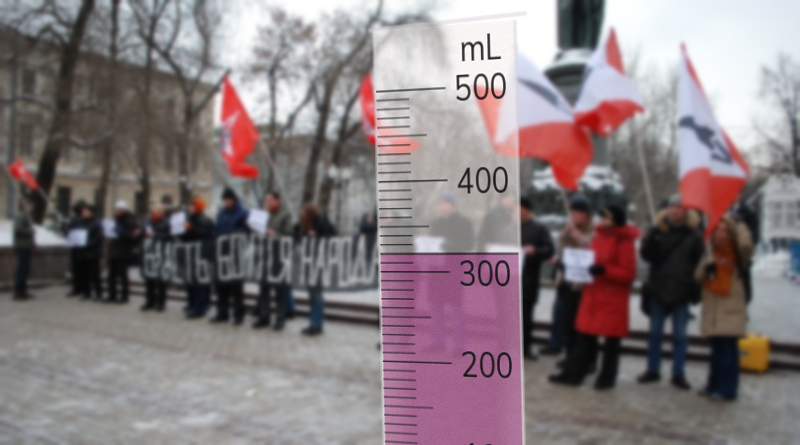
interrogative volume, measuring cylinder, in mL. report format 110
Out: 320
